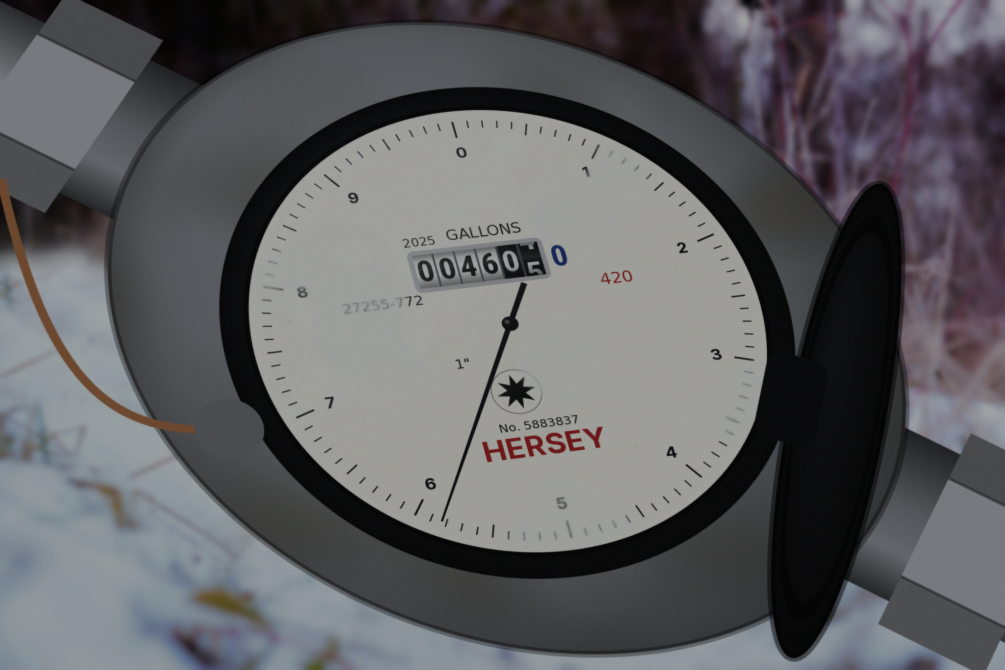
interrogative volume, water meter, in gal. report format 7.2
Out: 46045.8
